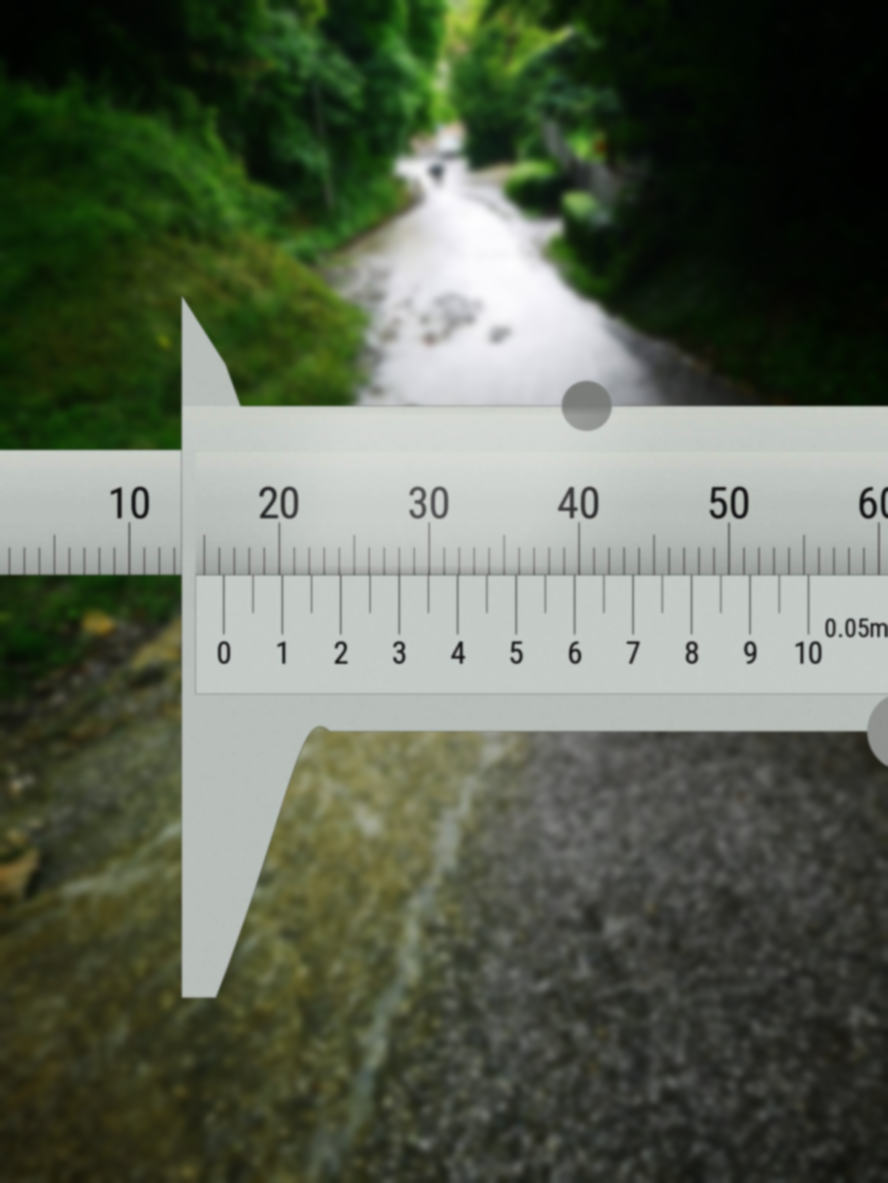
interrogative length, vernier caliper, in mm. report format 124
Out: 16.3
